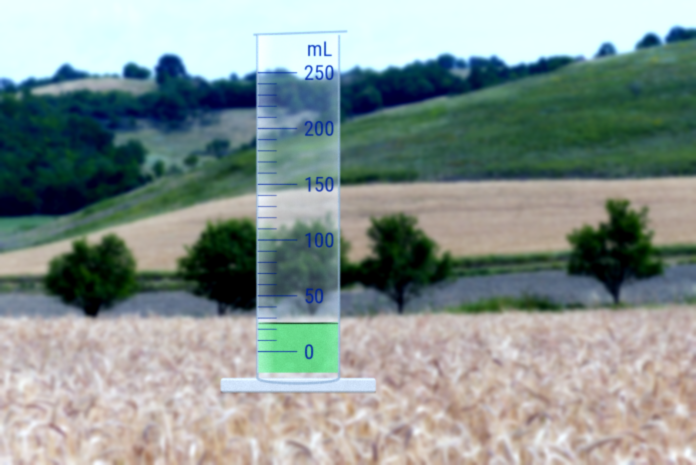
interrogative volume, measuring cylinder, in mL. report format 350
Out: 25
